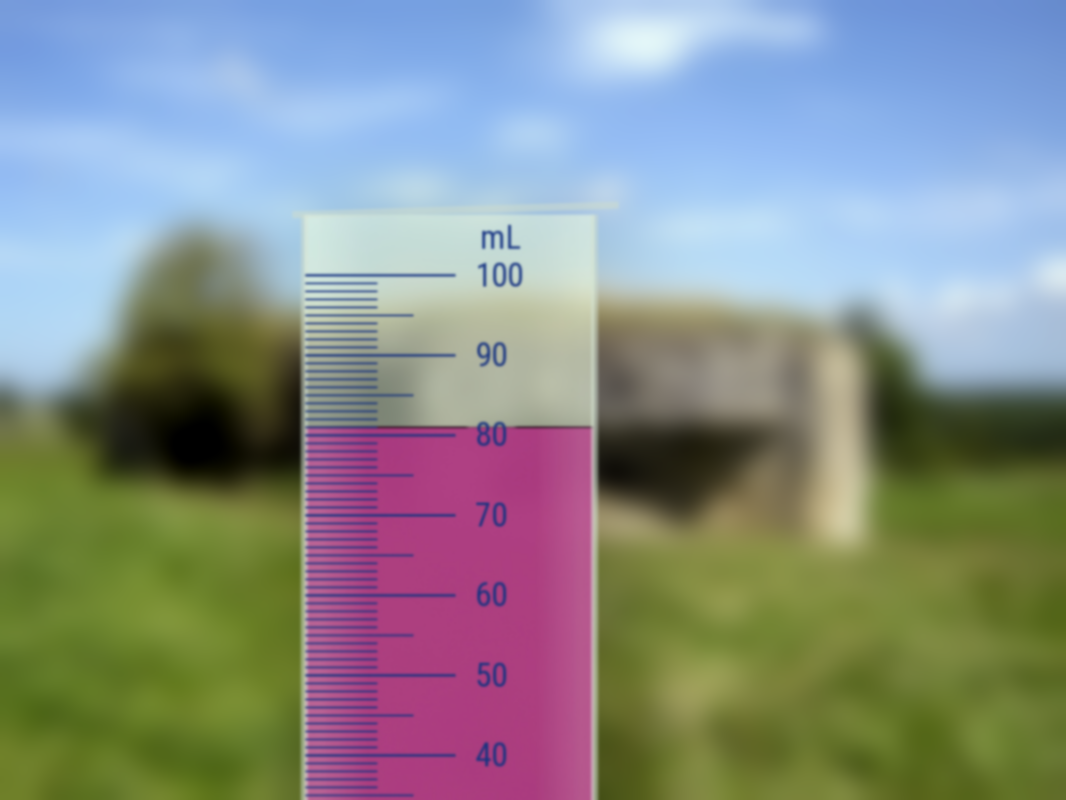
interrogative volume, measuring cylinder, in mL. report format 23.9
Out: 81
